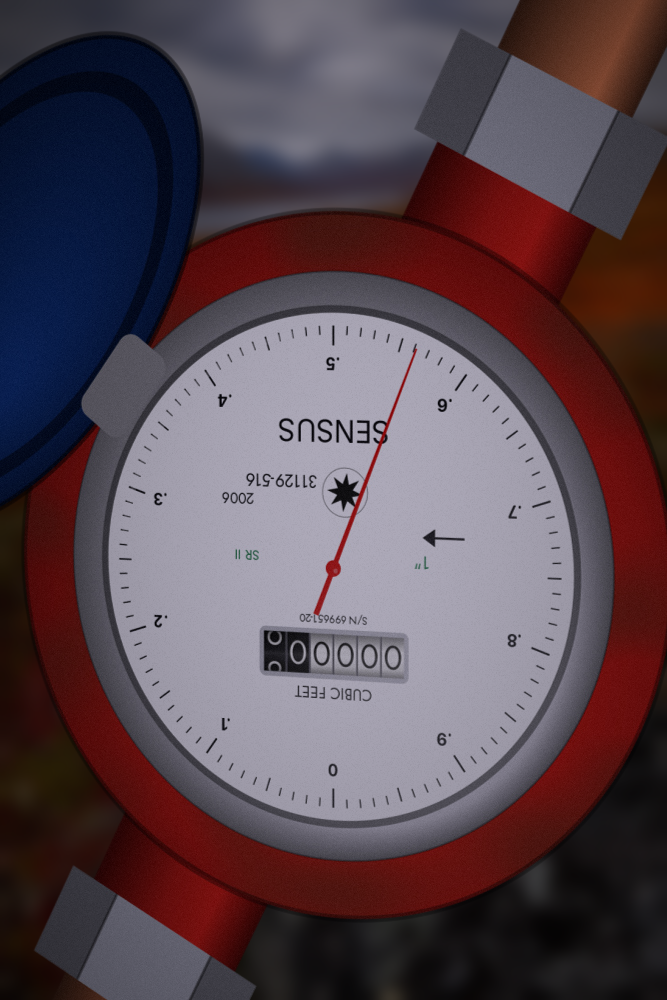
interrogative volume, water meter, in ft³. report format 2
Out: 8.56
